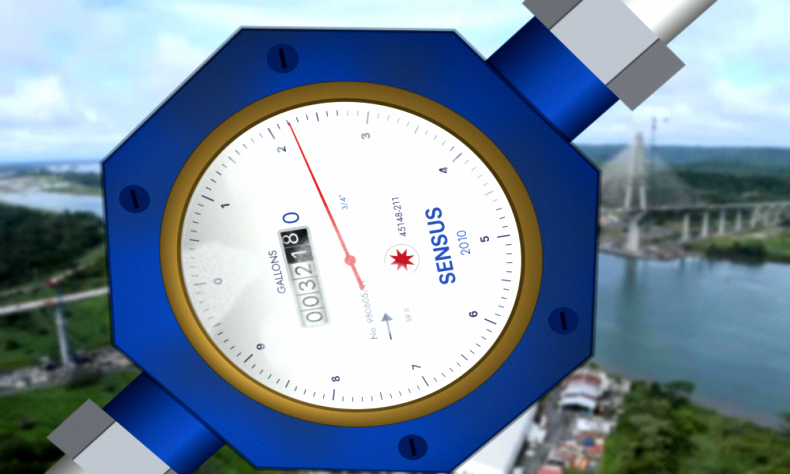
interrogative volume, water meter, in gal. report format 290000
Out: 32182.2
